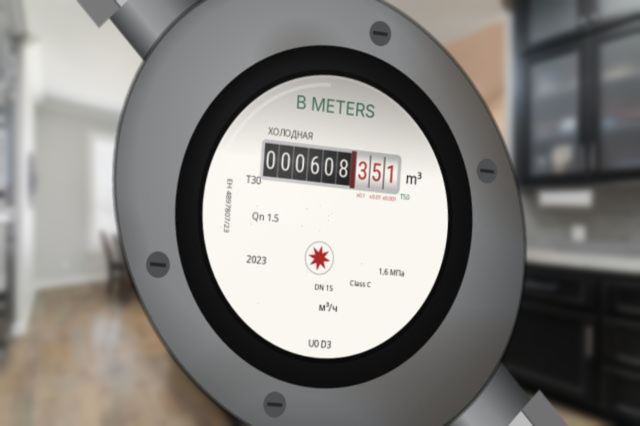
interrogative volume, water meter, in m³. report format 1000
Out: 608.351
